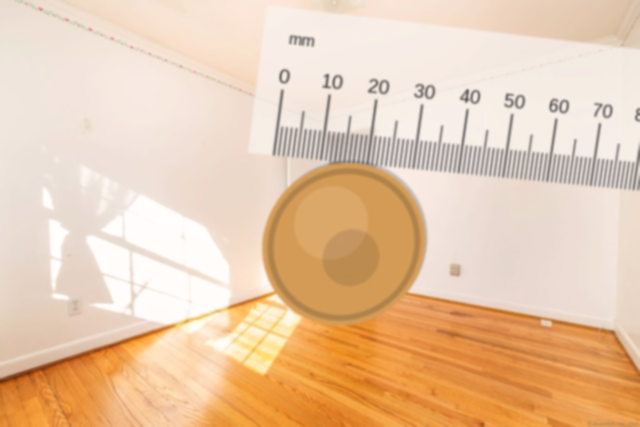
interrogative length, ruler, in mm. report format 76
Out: 35
